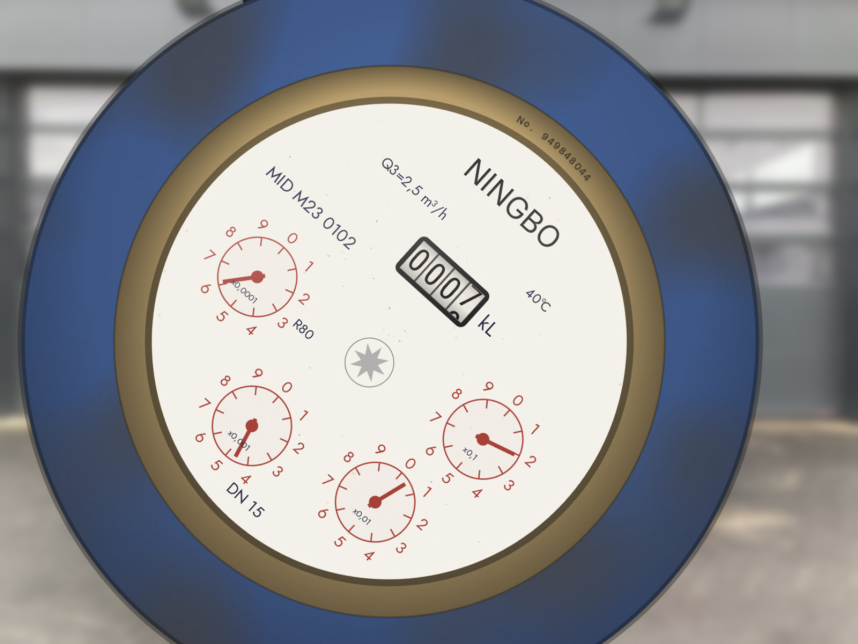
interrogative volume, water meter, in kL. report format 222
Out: 7.2046
